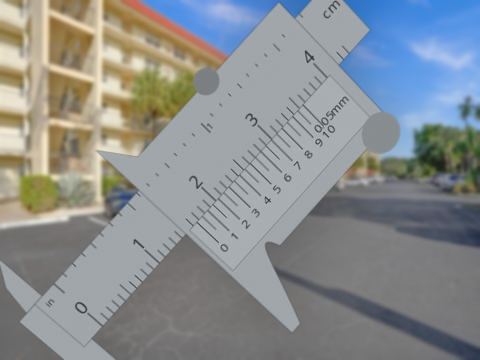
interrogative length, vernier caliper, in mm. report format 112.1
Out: 16.6
